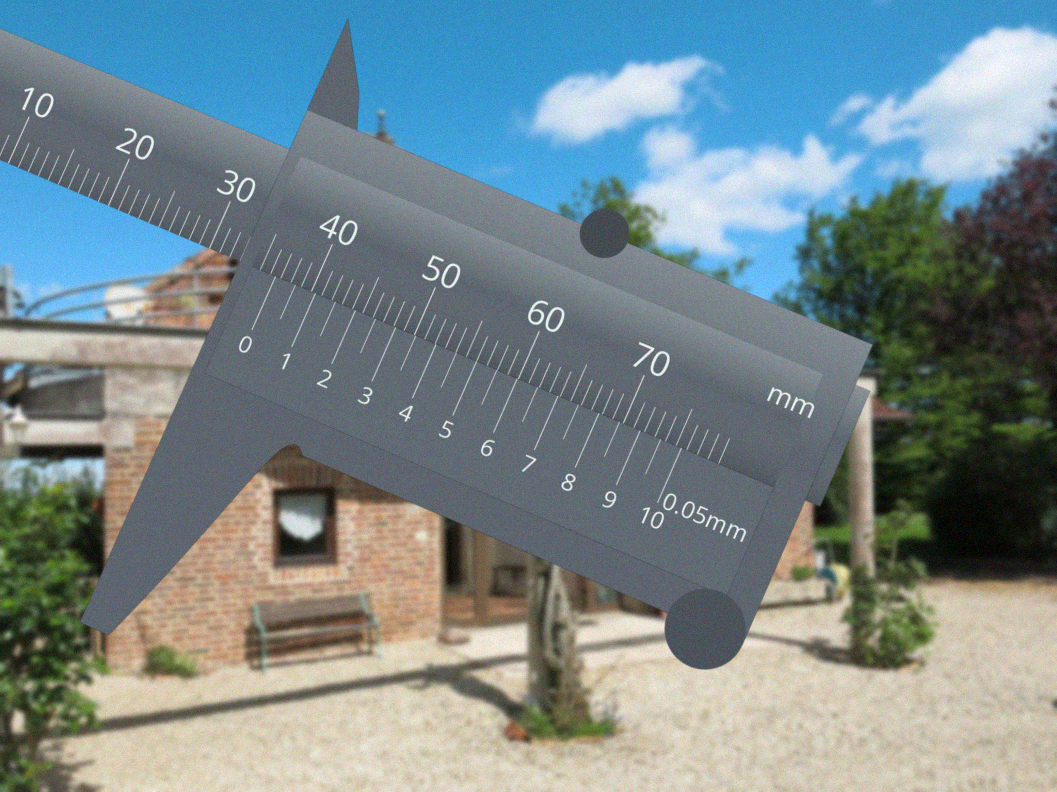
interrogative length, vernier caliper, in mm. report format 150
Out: 36.5
